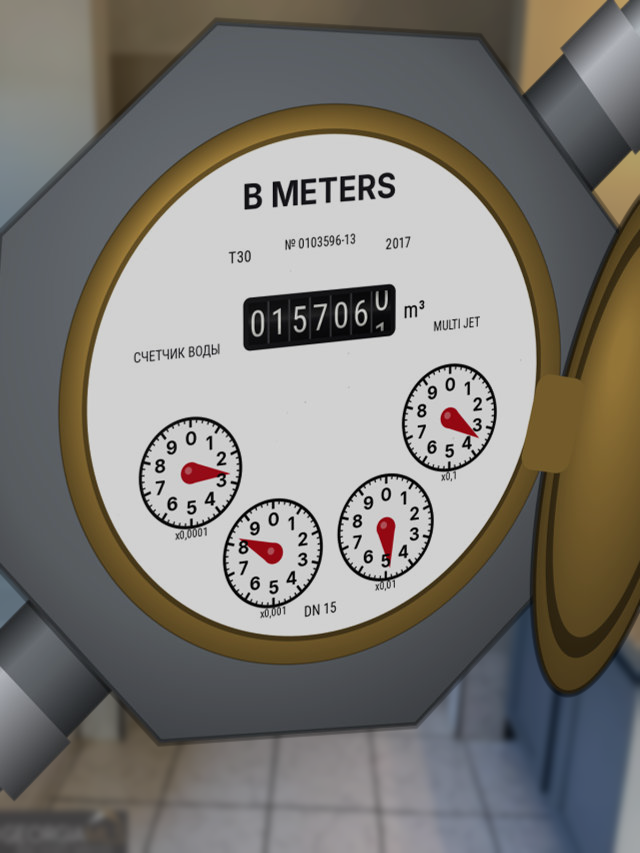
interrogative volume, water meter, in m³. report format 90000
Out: 157060.3482
